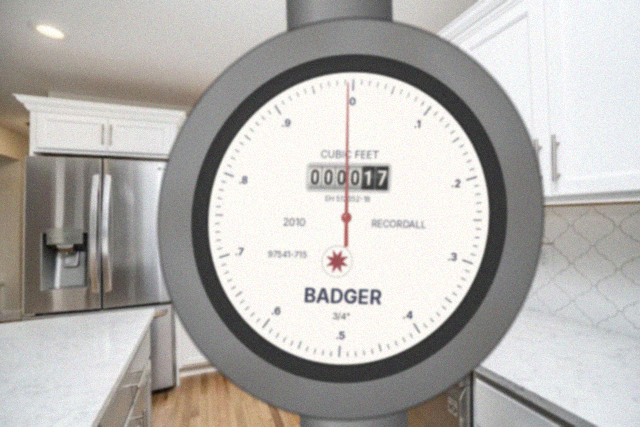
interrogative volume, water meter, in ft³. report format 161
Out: 16.99
